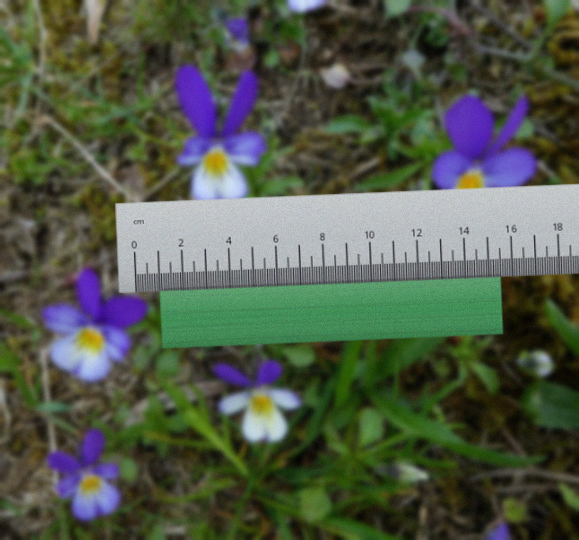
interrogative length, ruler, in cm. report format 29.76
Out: 14.5
